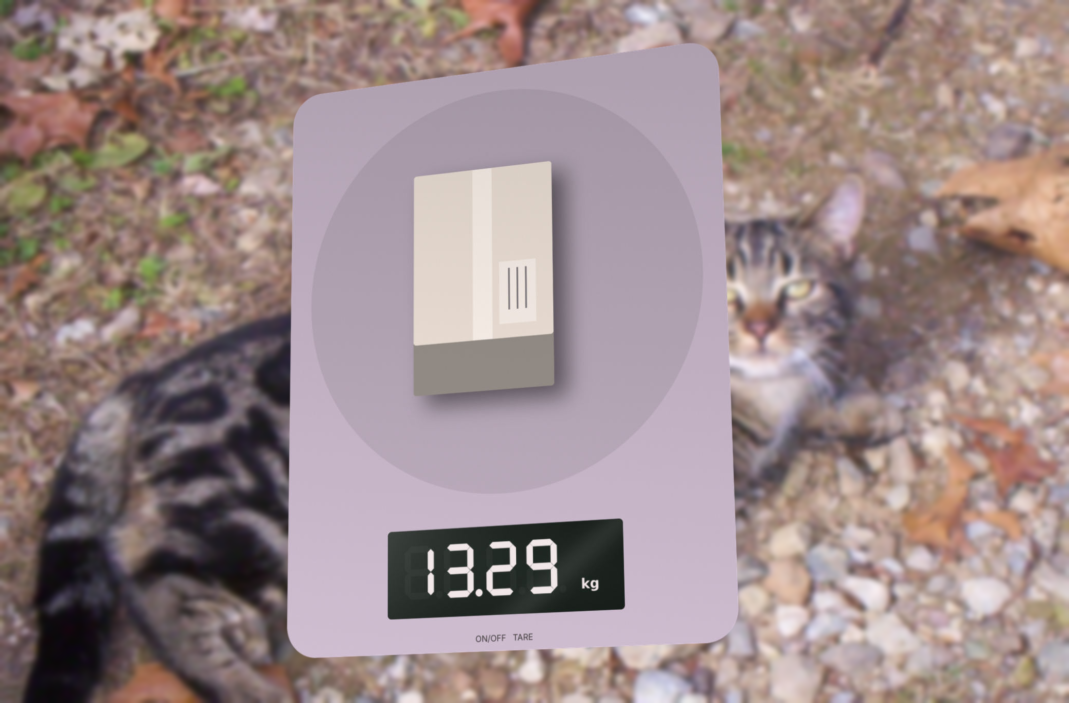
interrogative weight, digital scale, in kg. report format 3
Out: 13.29
